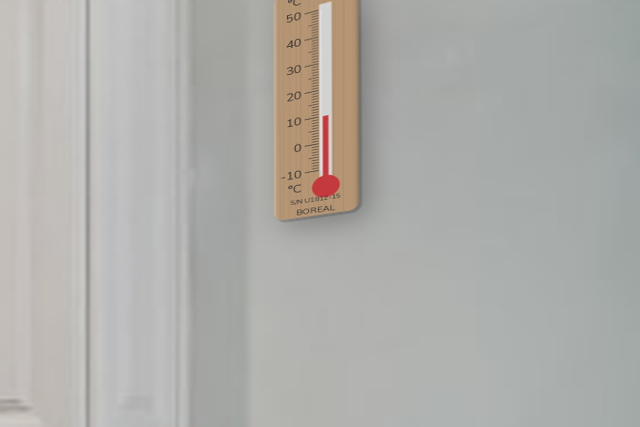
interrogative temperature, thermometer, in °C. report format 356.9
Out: 10
